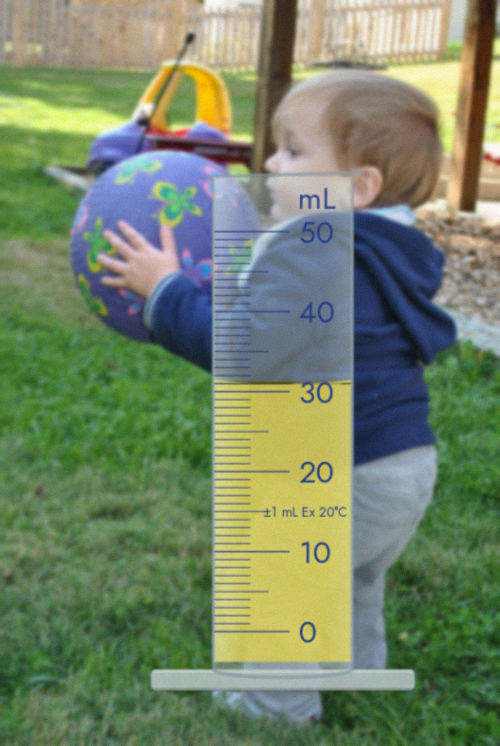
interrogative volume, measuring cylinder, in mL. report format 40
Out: 31
